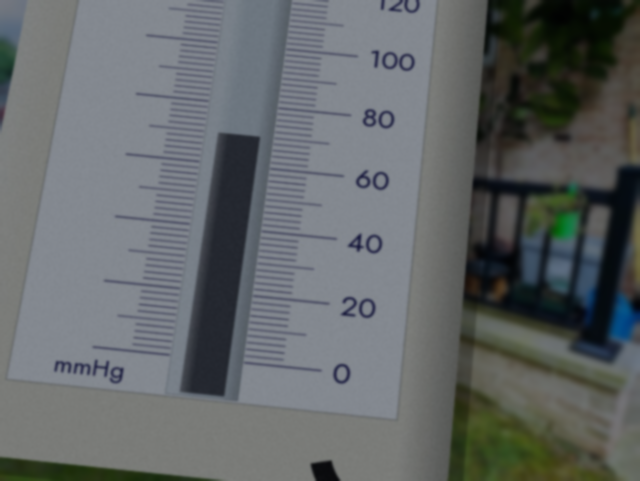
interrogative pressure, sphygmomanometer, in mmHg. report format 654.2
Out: 70
